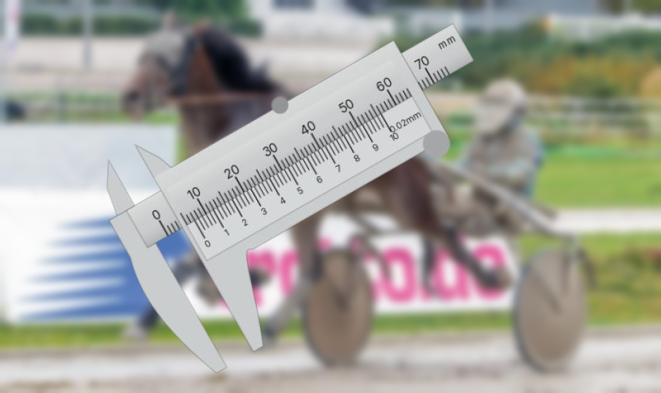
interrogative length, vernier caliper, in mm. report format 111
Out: 7.0
